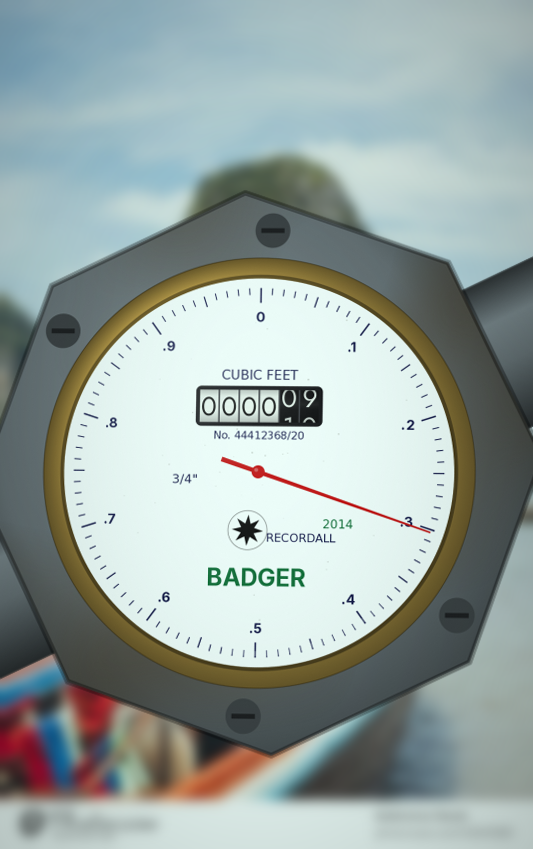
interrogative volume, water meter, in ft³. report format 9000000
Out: 9.30
